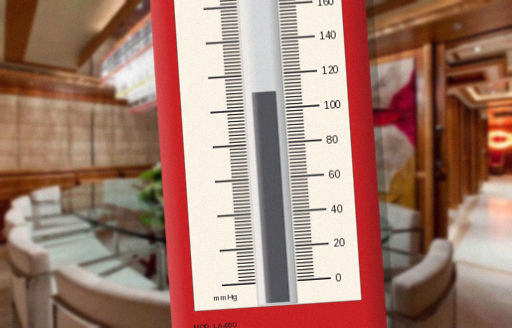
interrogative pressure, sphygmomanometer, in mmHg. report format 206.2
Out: 110
